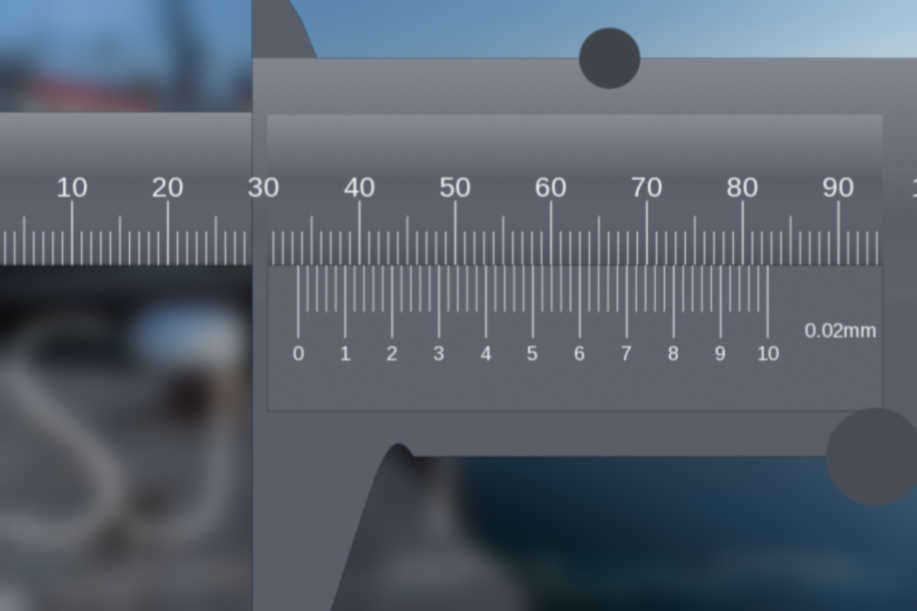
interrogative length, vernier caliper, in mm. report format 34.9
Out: 33.6
